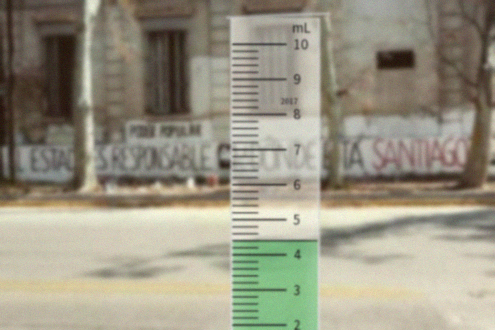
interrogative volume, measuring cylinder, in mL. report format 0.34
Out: 4.4
